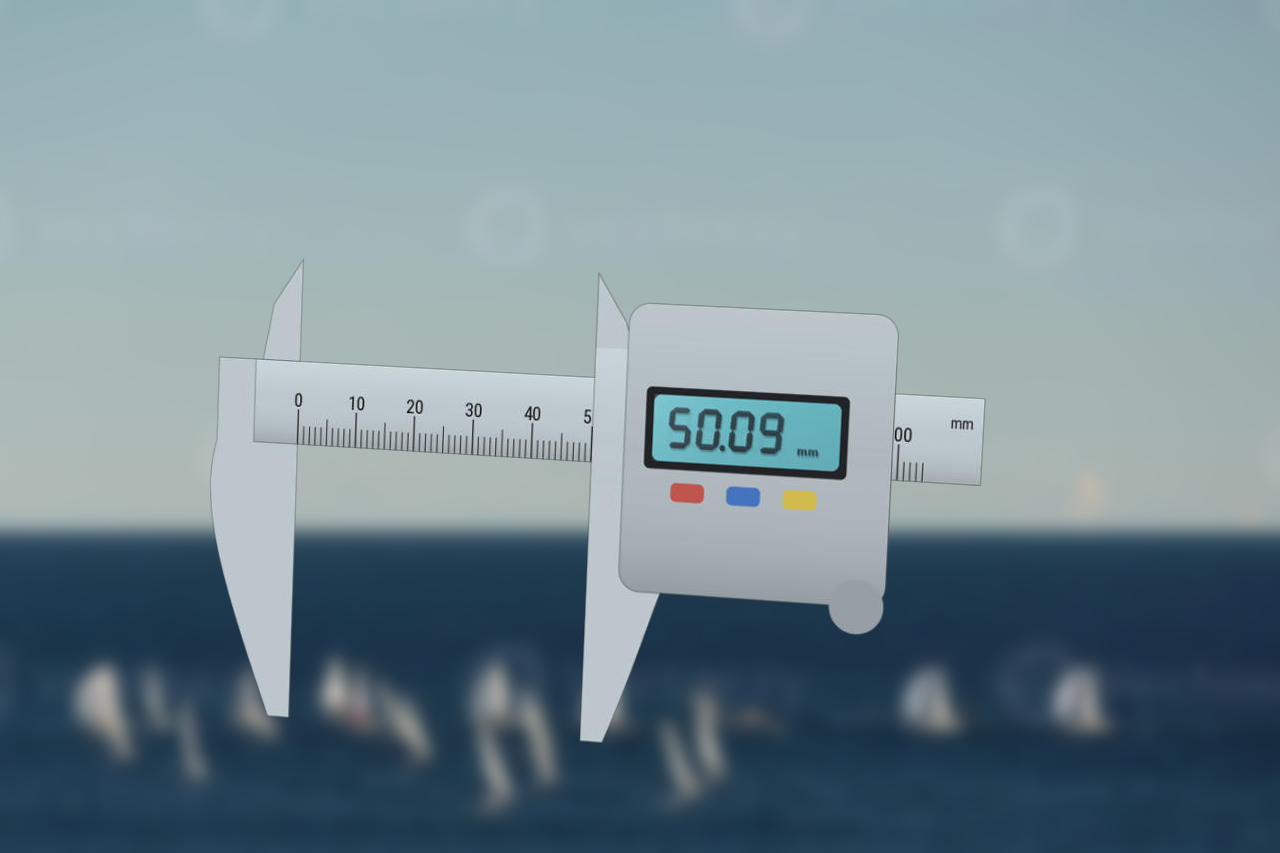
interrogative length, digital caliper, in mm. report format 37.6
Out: 50.09
